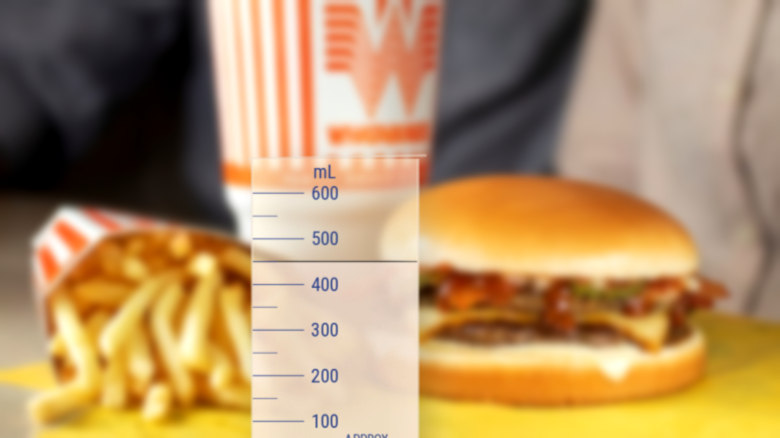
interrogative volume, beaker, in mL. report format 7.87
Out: 450
